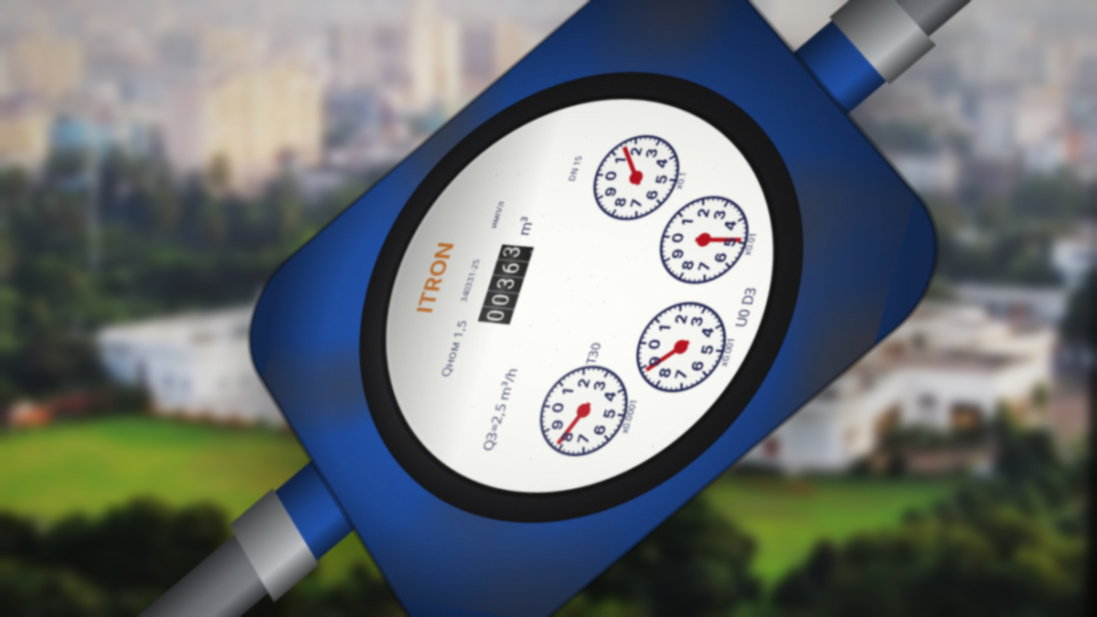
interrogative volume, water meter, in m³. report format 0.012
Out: 363.1488
